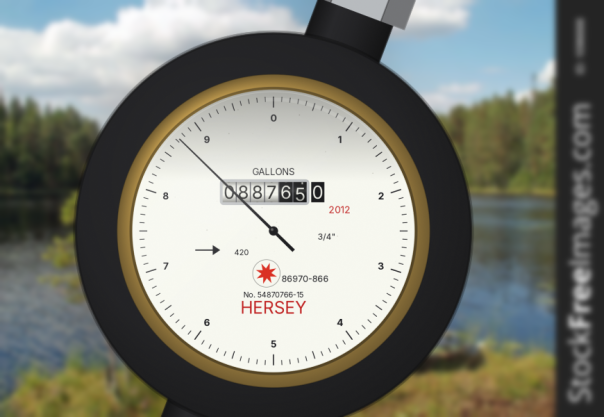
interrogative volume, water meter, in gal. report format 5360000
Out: 887648.7
